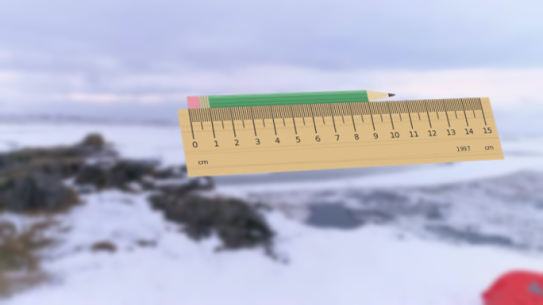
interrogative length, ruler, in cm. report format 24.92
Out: 10.5
